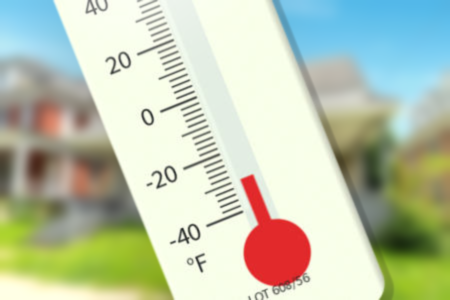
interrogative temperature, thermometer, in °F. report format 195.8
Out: -30
